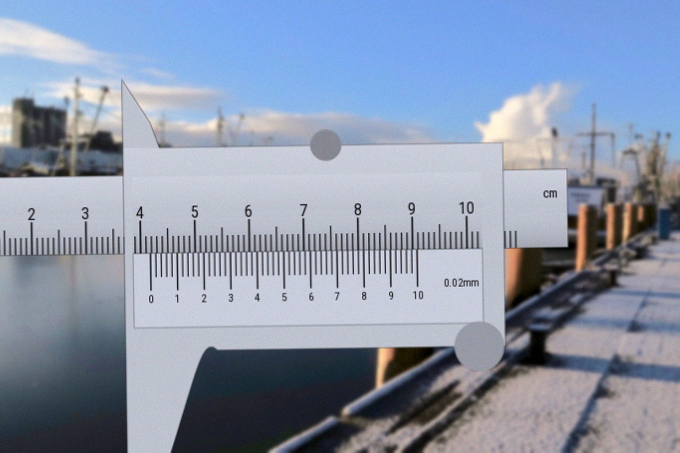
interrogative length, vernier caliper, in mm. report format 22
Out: 41.8
